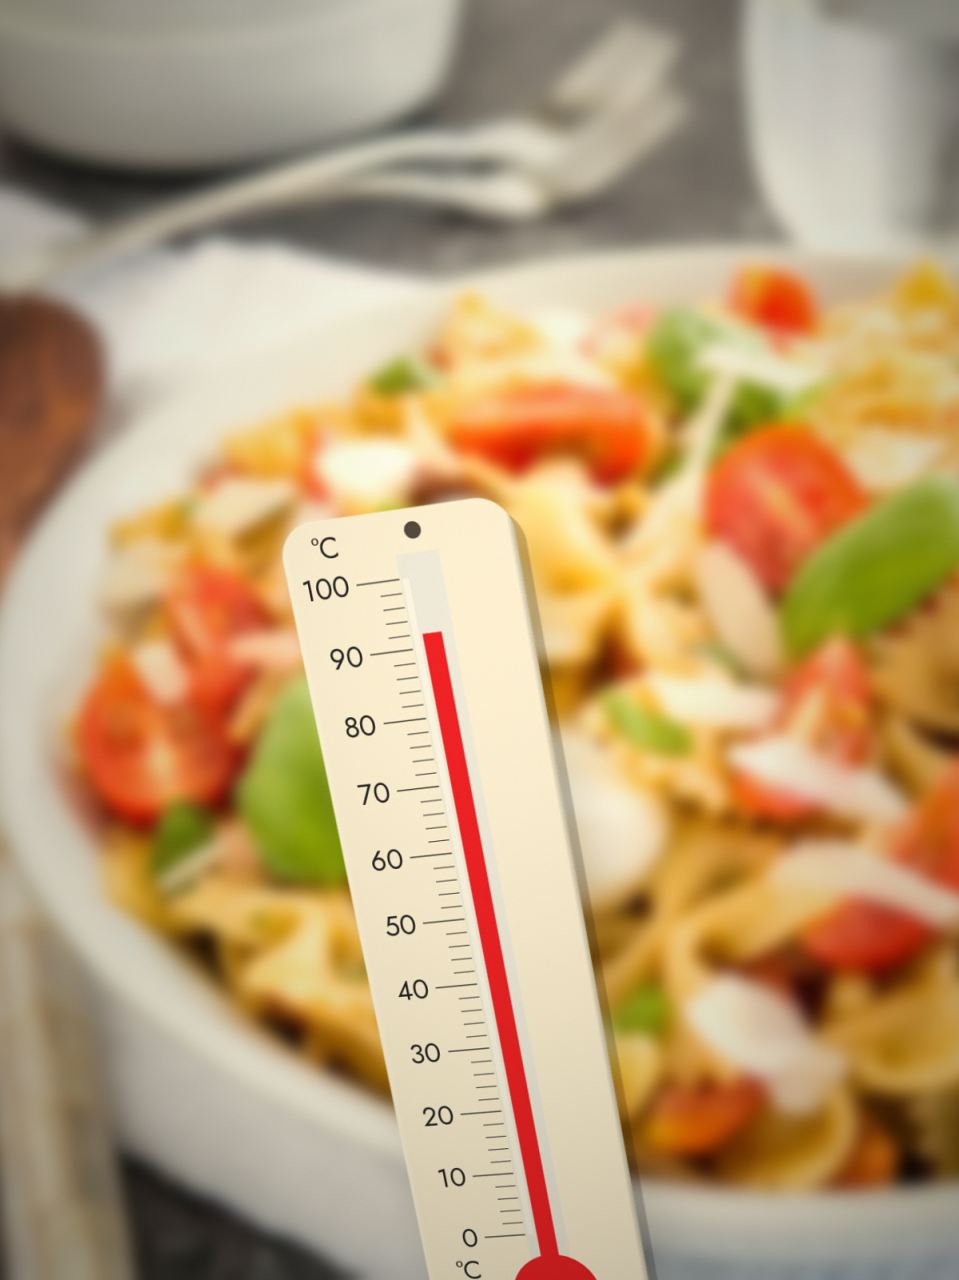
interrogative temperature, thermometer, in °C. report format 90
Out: 92
